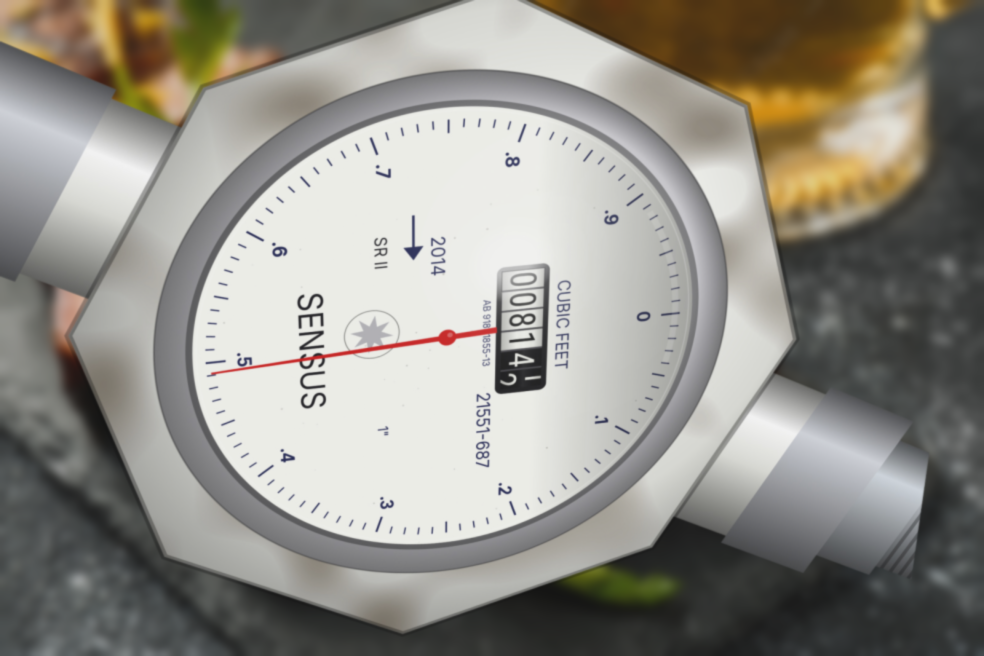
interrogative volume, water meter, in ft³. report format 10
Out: 8141.49
